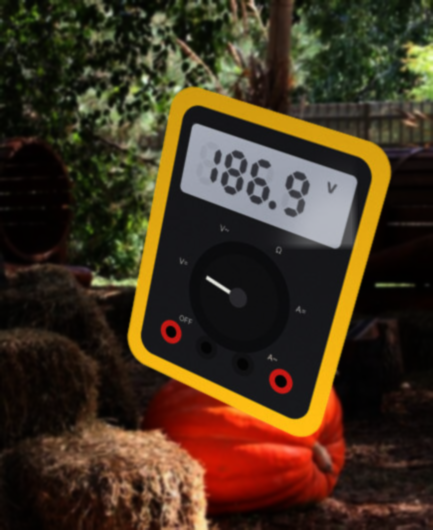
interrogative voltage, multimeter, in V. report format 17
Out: 186.9
